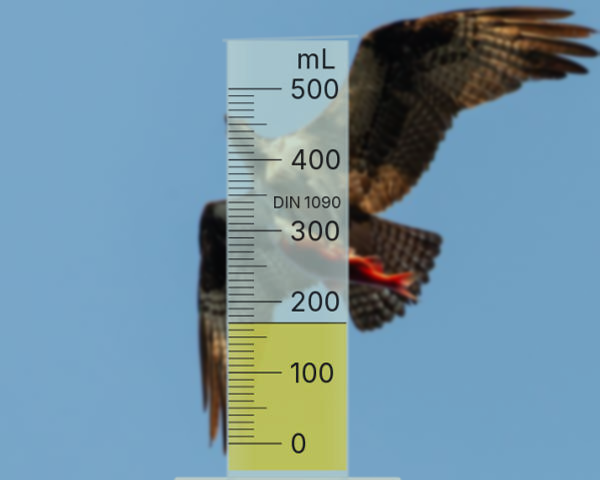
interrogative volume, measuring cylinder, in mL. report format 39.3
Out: 170
